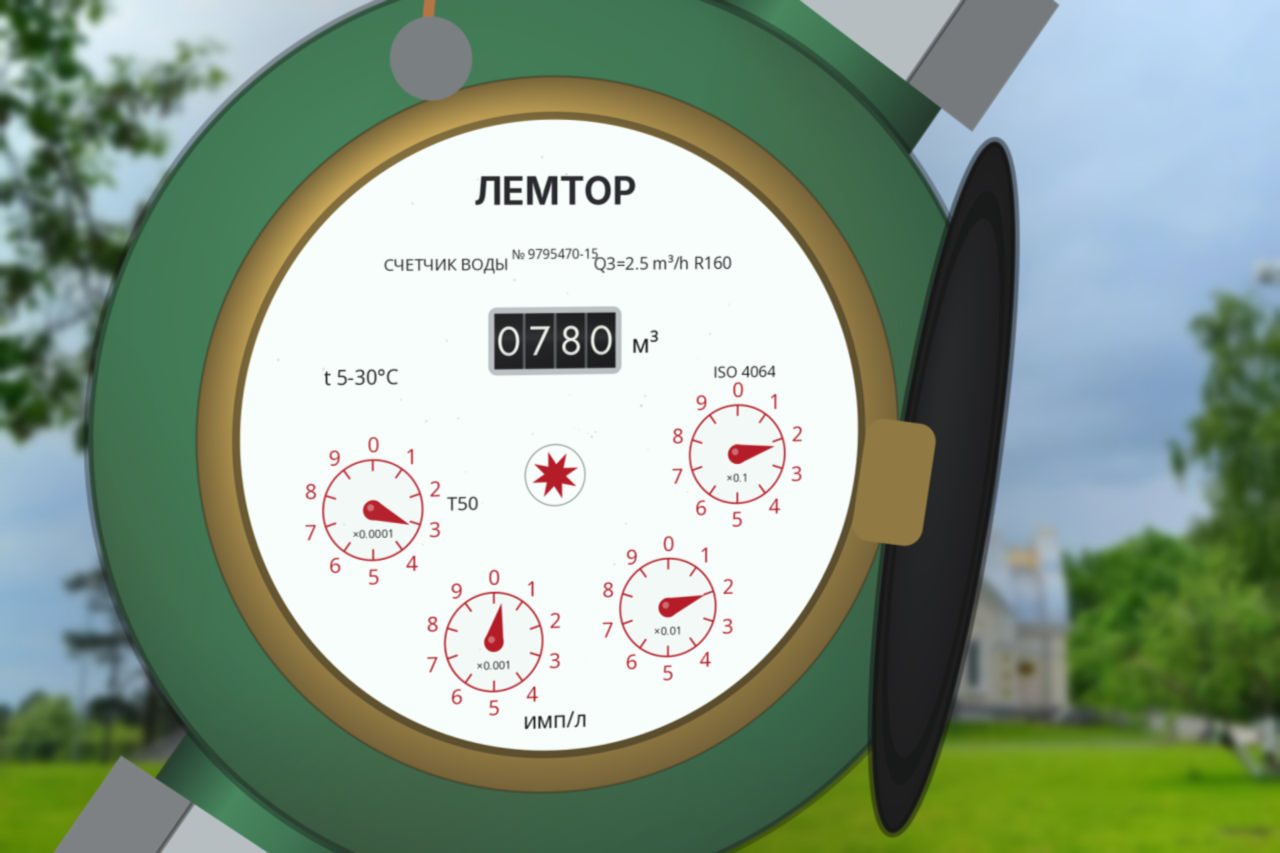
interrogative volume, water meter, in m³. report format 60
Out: 780.2203
